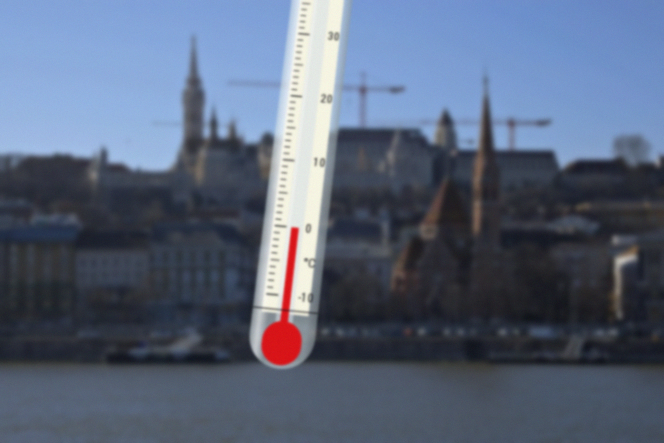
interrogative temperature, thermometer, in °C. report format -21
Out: 0
